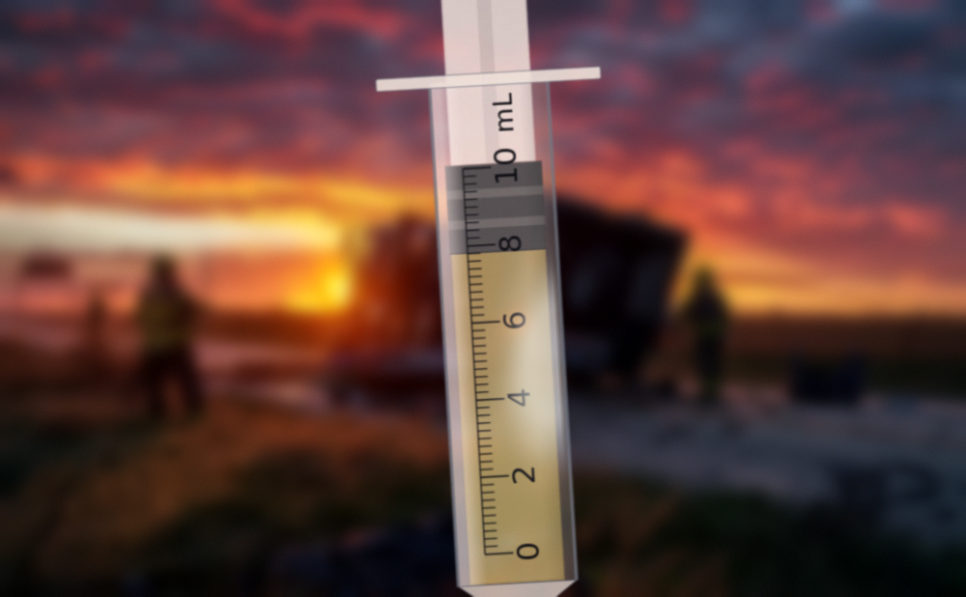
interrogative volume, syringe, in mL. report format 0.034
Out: 7.8
